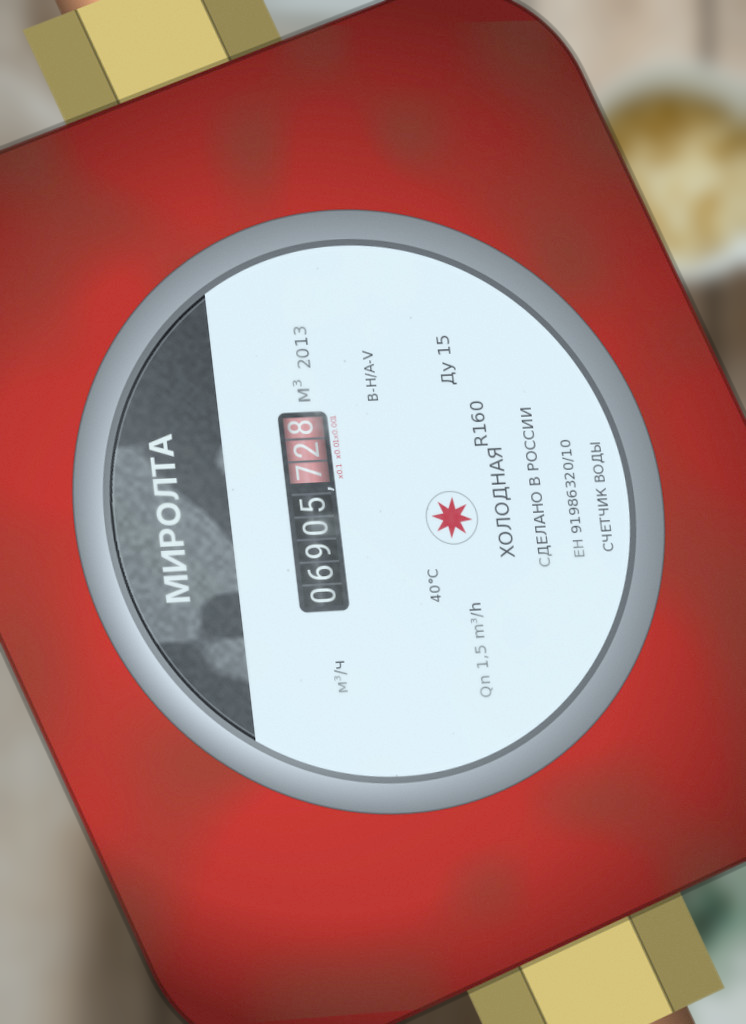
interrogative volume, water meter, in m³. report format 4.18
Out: 6905.728
